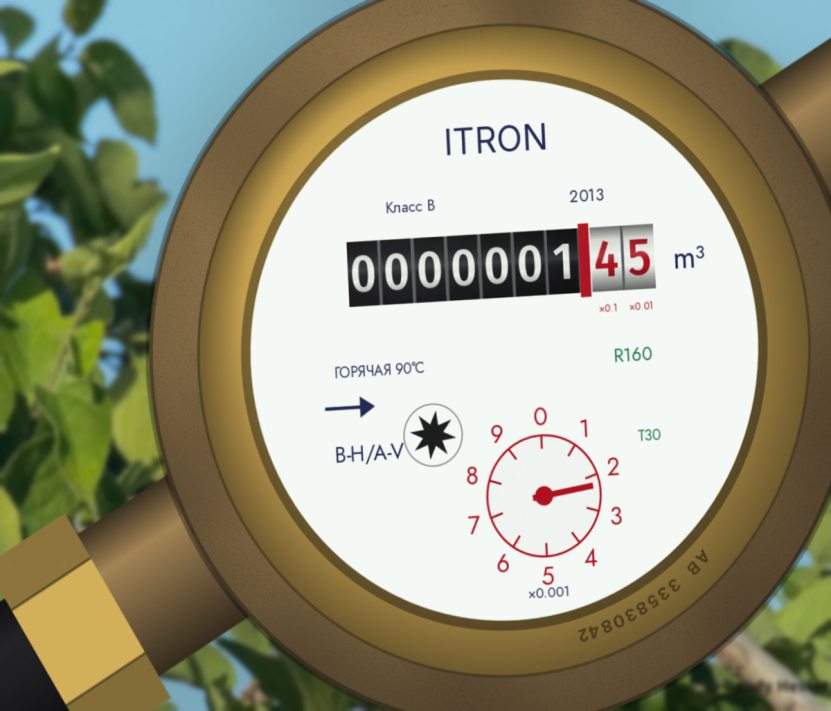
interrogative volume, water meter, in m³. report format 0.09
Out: 1.452
